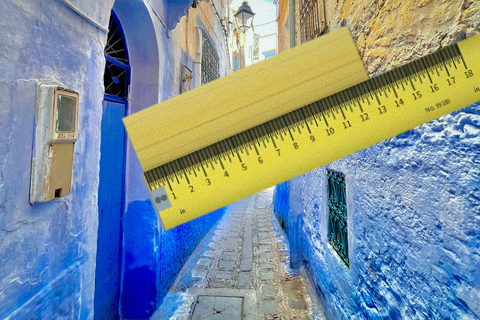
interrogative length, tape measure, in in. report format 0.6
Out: 13
